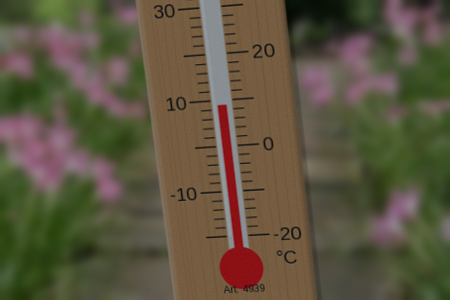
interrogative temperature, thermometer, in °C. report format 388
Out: 9
